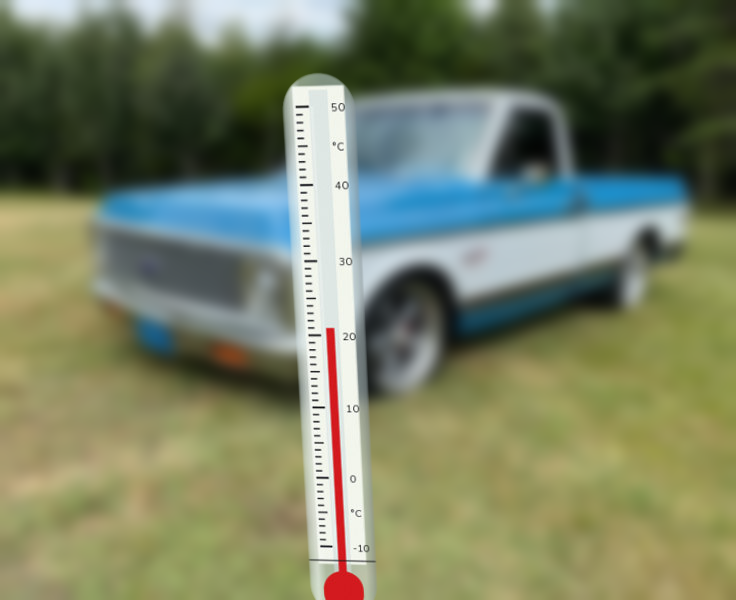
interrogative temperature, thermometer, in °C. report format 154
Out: 21
